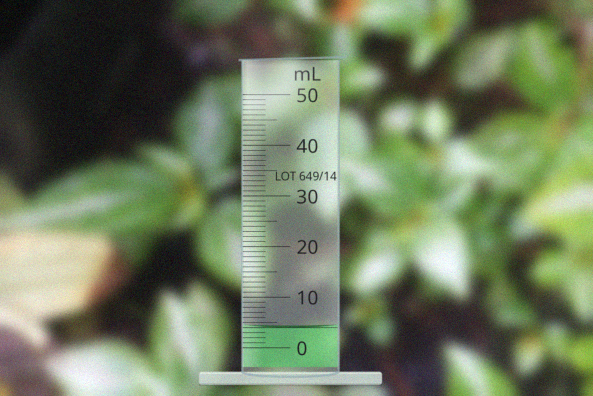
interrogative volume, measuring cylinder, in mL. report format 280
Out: 4
